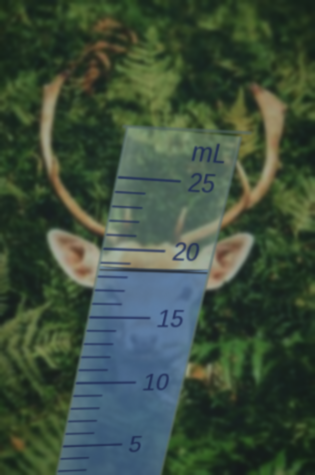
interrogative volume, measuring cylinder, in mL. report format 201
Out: 18.5
